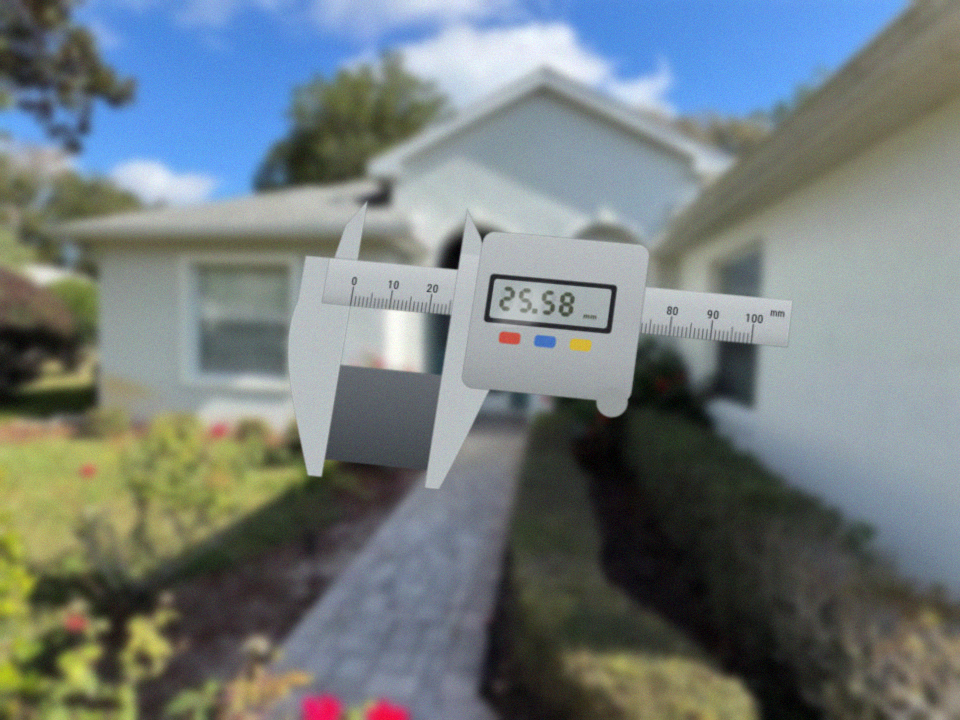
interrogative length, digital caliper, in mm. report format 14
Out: 25.58
